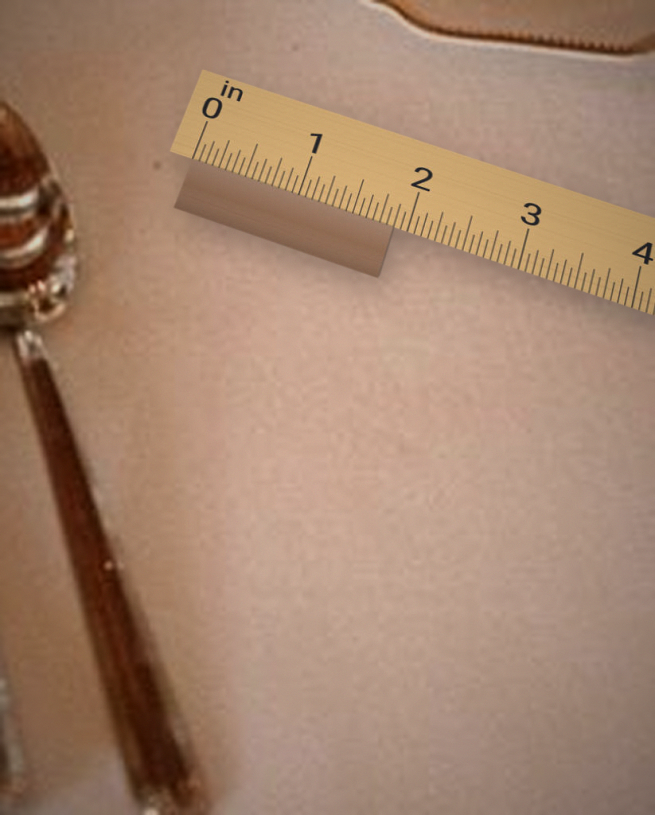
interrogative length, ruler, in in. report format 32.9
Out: 1.875
